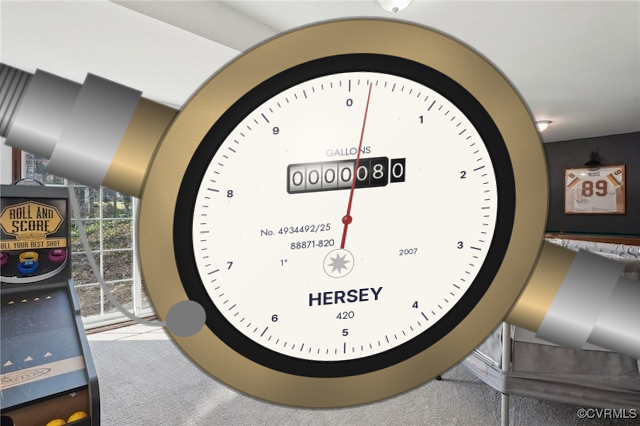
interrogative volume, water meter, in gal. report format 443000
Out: 80.2
